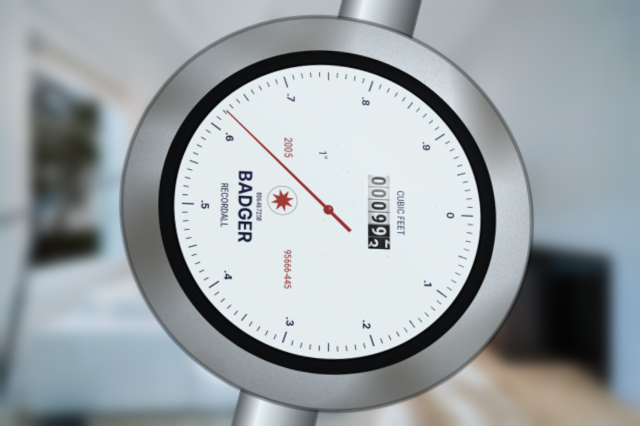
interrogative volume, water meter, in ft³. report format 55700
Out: 992.62
